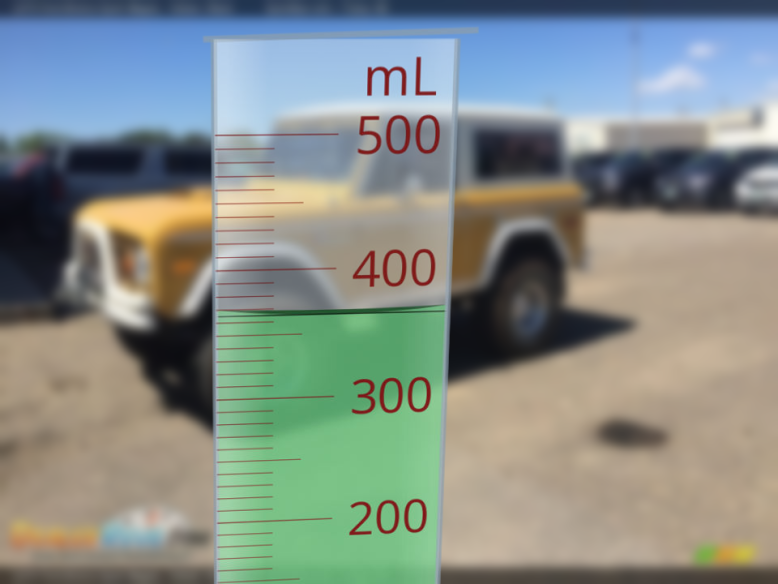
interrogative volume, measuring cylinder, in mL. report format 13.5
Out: 365
